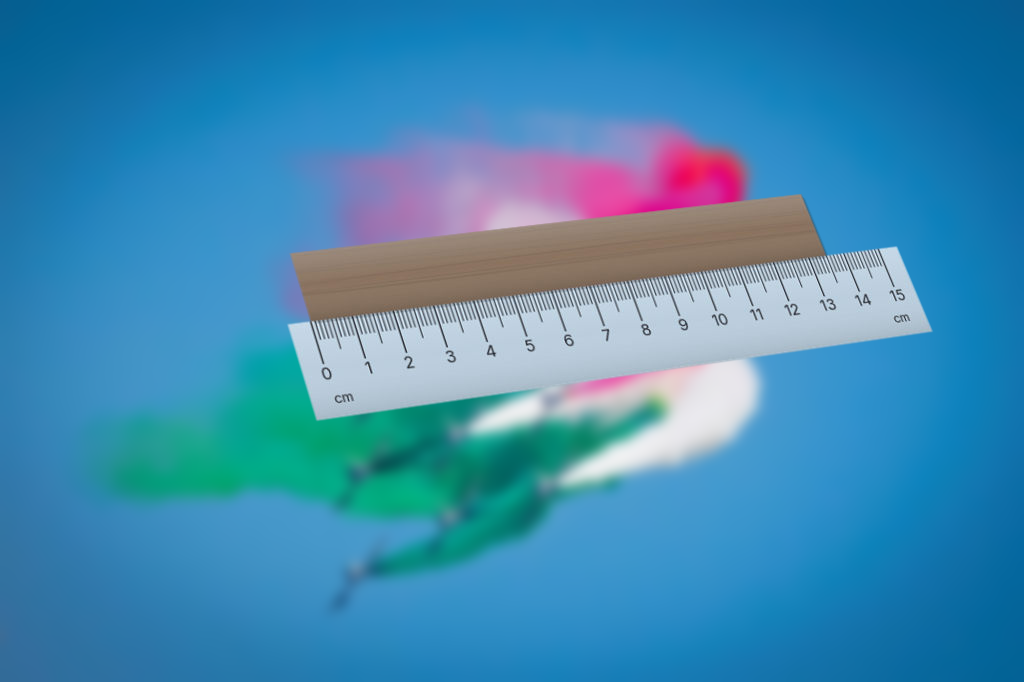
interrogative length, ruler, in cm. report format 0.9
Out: 13.5
